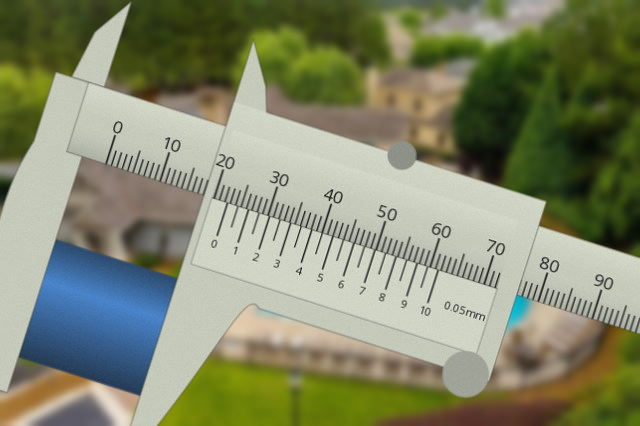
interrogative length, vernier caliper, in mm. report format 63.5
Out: 22.5
